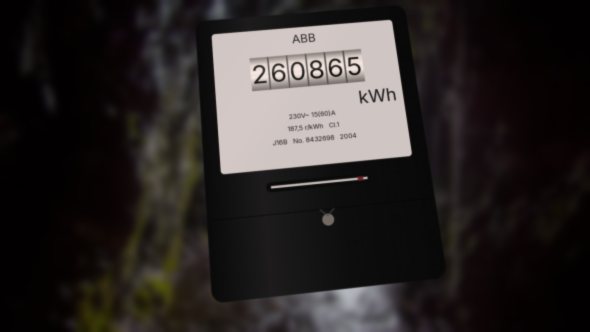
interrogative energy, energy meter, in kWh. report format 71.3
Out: 260865
